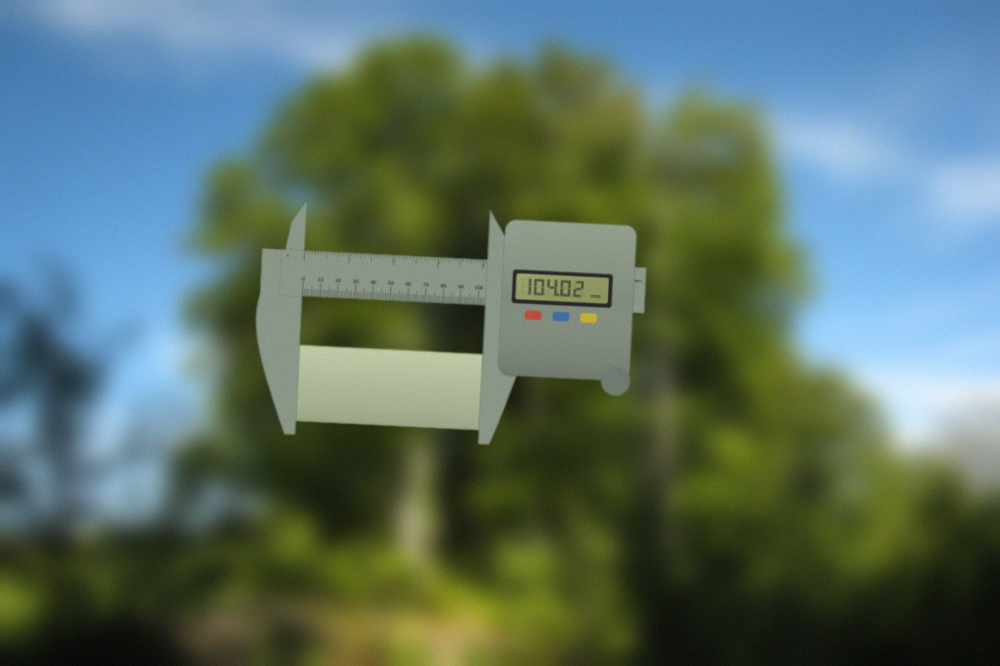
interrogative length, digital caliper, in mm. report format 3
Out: 104.02
